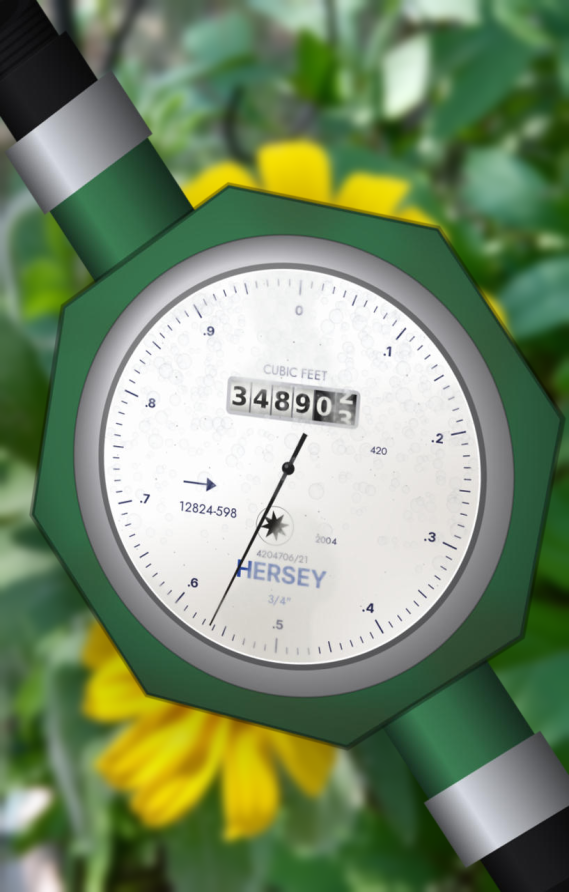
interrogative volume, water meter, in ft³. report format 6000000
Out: 348902.56
